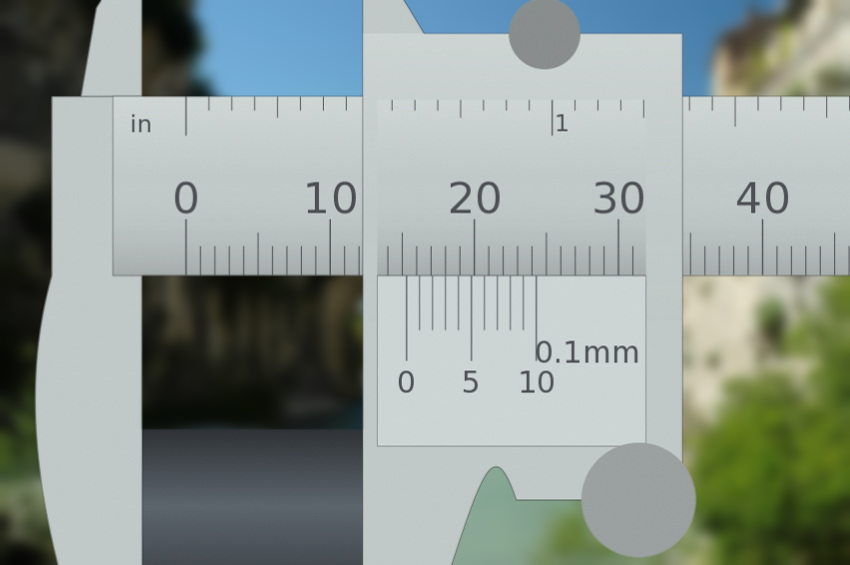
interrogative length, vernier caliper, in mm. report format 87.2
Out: 15.3
